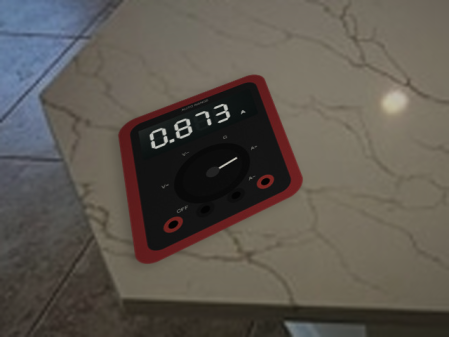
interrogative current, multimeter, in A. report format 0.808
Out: 0.873
